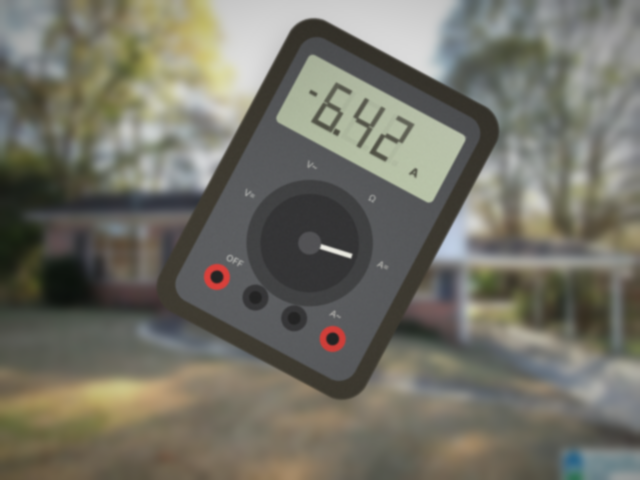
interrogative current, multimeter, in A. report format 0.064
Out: -6.42
